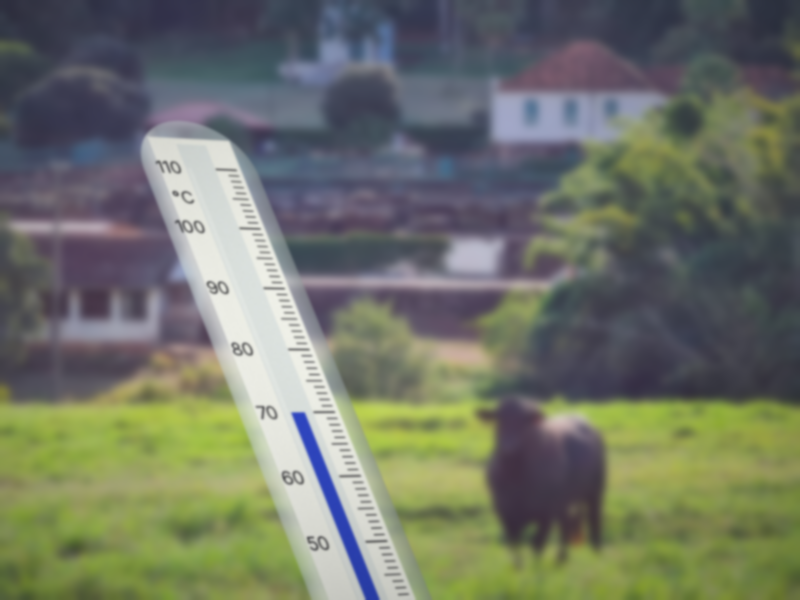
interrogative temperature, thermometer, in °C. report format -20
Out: 70
